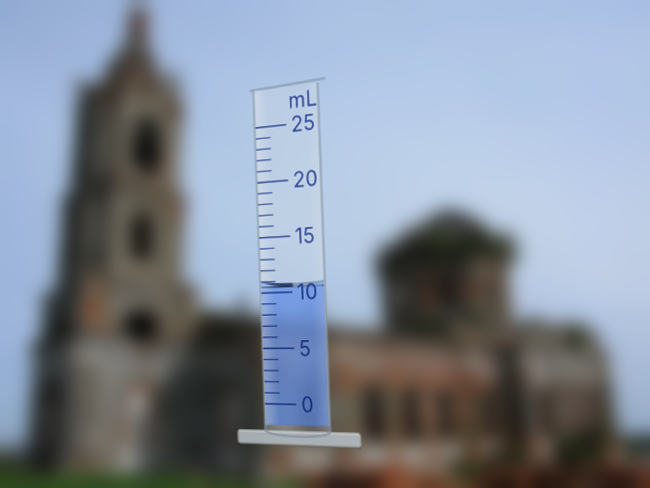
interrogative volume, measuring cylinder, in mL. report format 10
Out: 10.5
